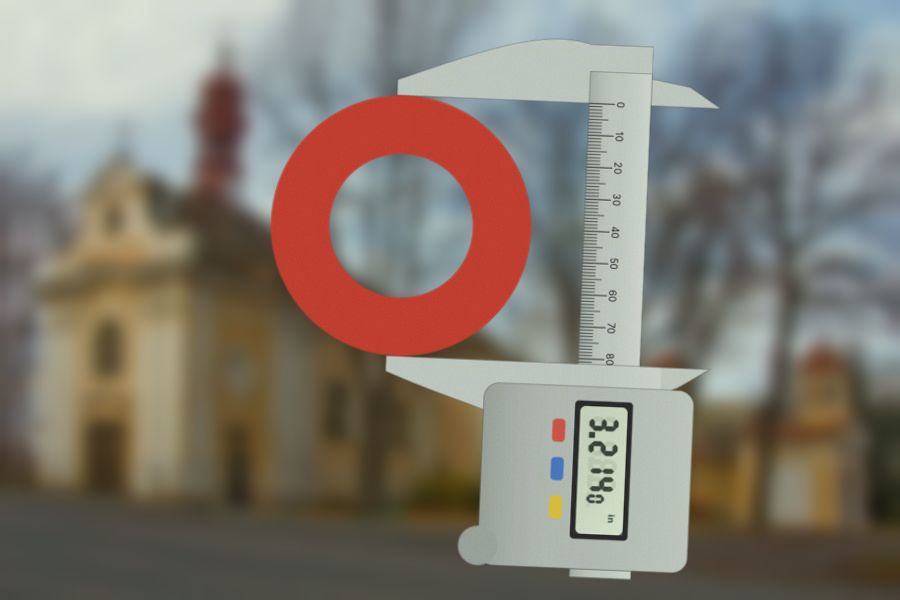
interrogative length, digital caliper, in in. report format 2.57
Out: 3.2140
